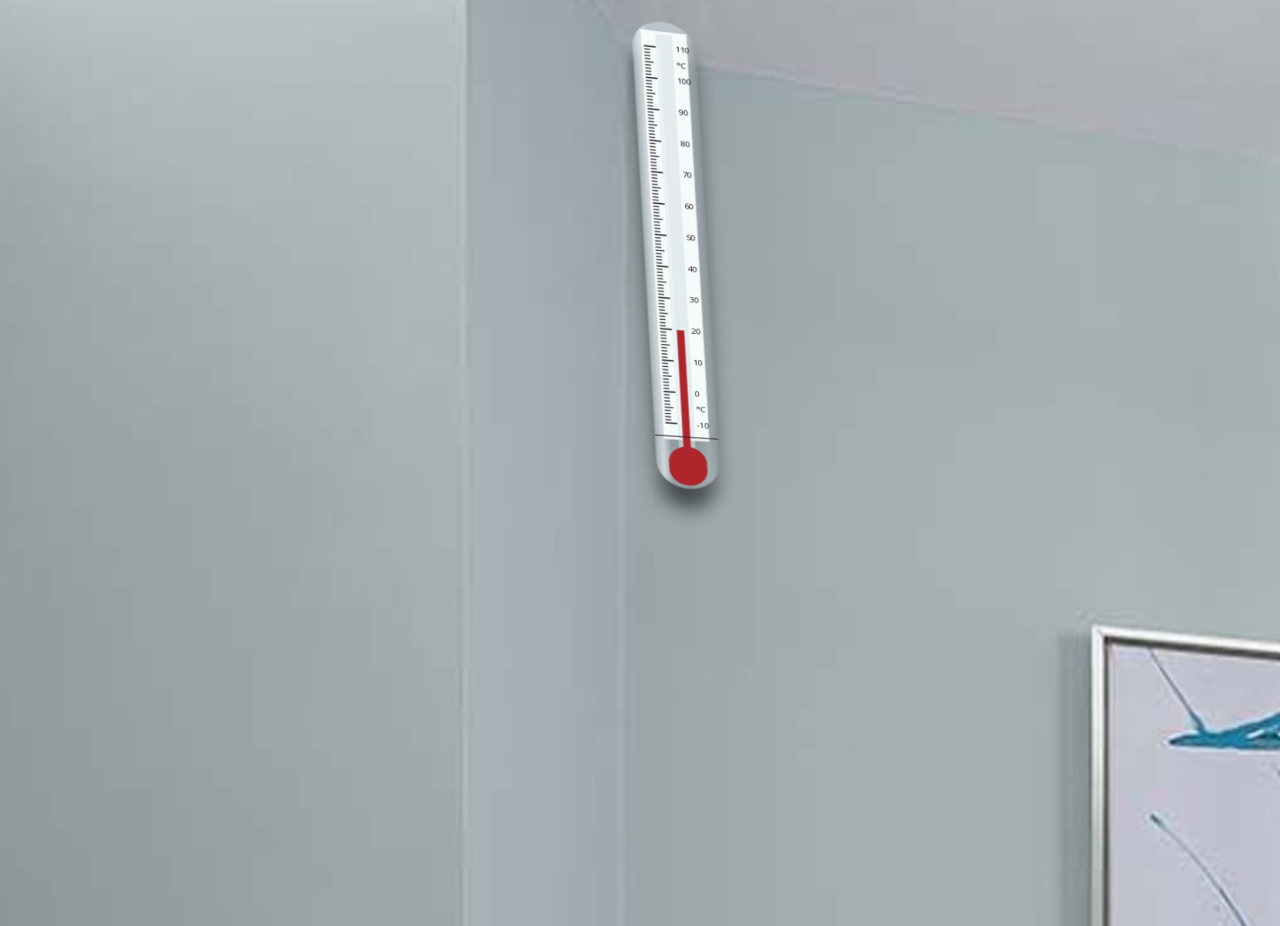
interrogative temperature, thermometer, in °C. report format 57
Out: 20
